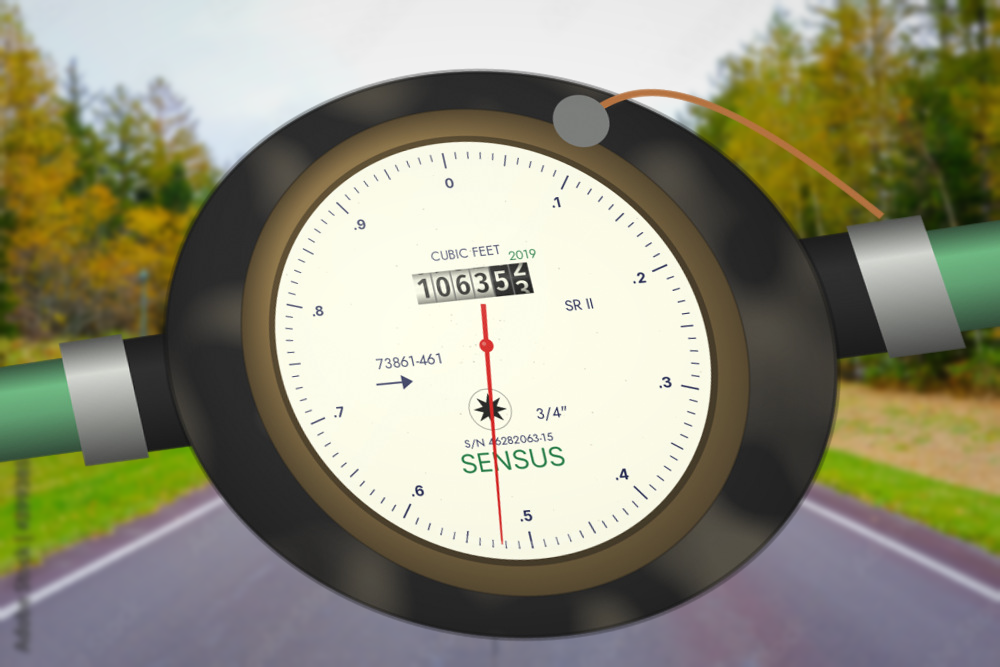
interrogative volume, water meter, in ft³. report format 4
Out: 106352.52
